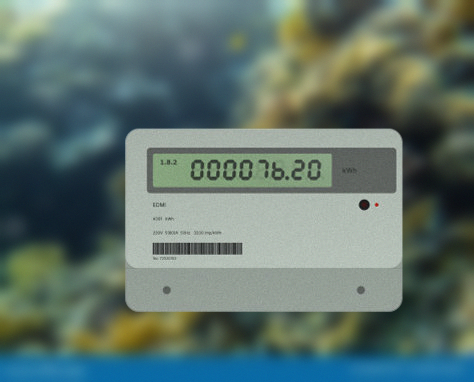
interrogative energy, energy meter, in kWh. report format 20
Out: 76.20
